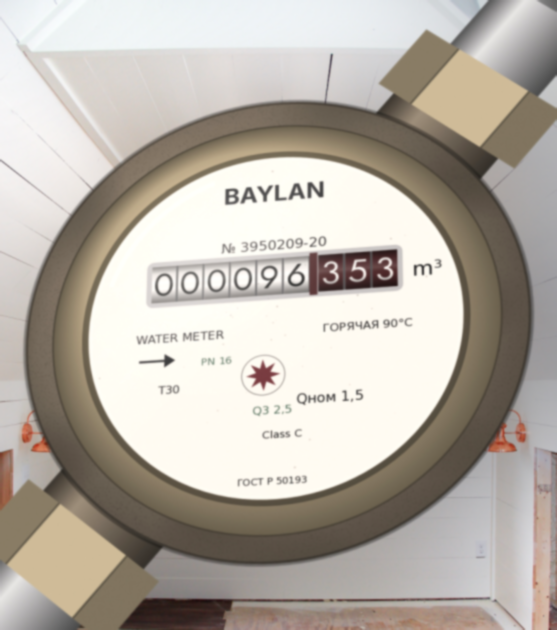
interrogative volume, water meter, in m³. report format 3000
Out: 96.353
